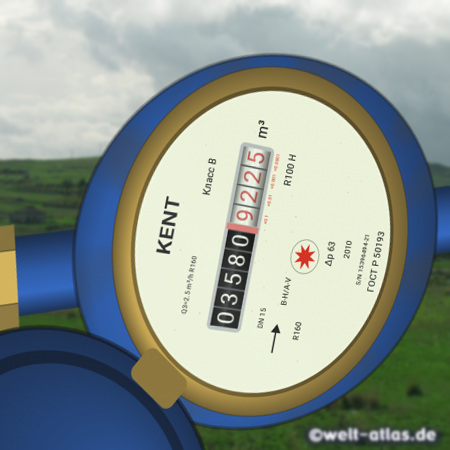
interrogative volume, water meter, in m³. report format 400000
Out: 3580.9225
